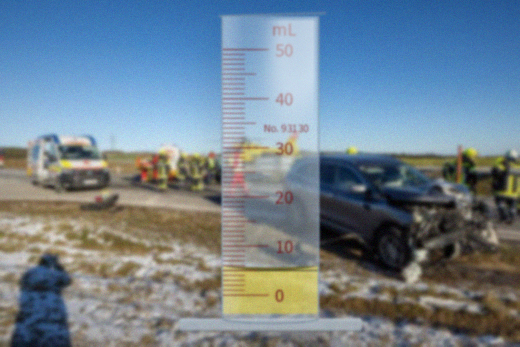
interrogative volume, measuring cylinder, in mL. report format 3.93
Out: 5
